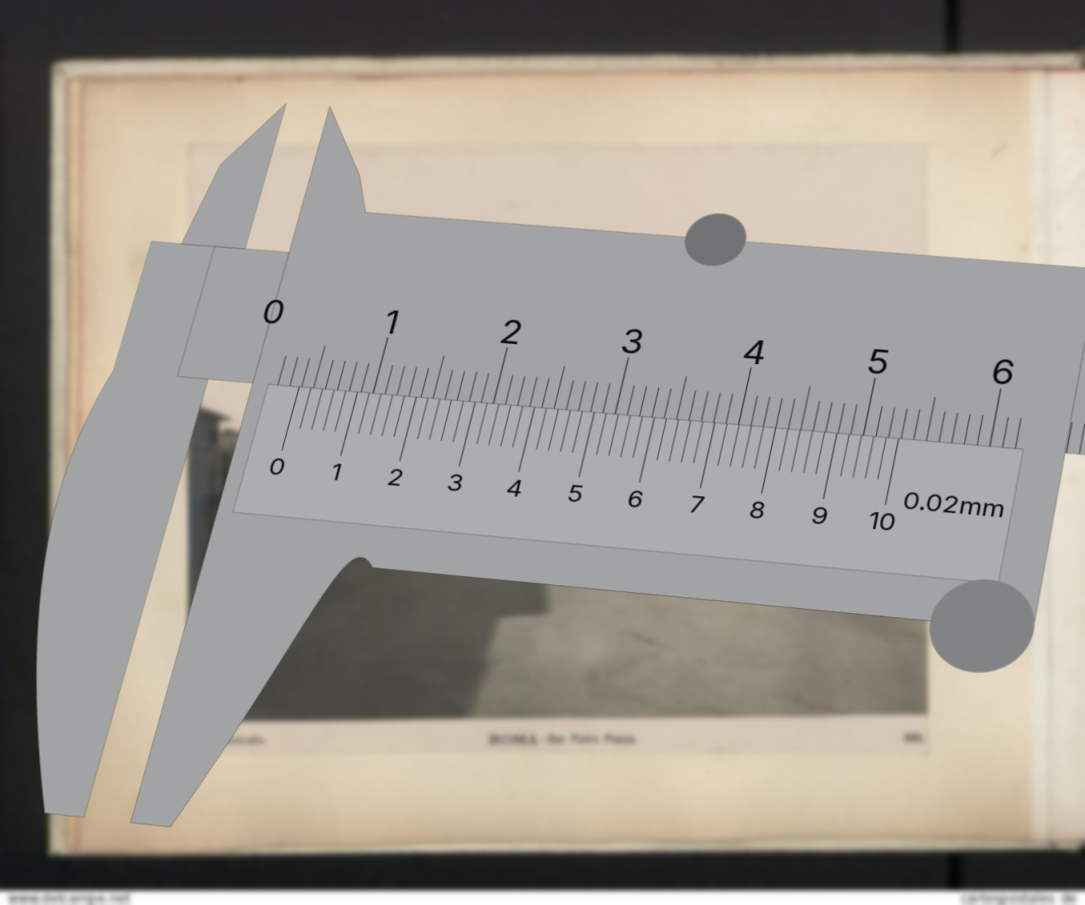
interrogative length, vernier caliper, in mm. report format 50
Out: 3.8
